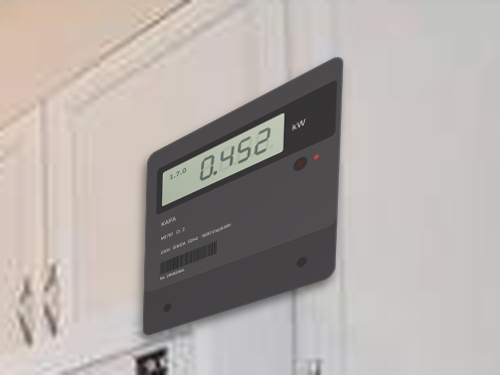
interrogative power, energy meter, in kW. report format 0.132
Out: 0.452
